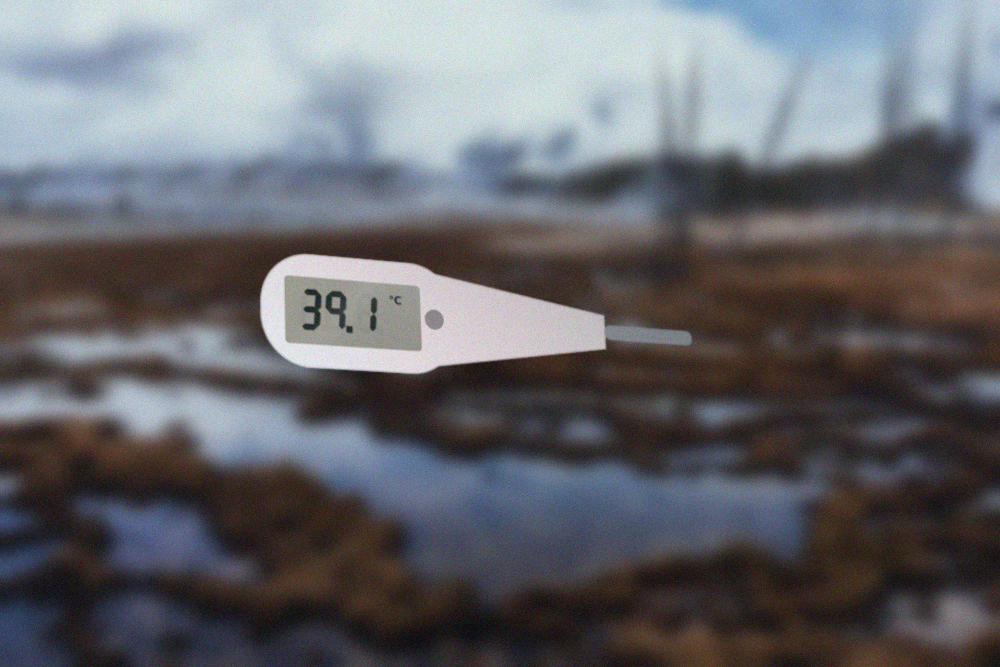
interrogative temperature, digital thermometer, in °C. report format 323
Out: 39.1
